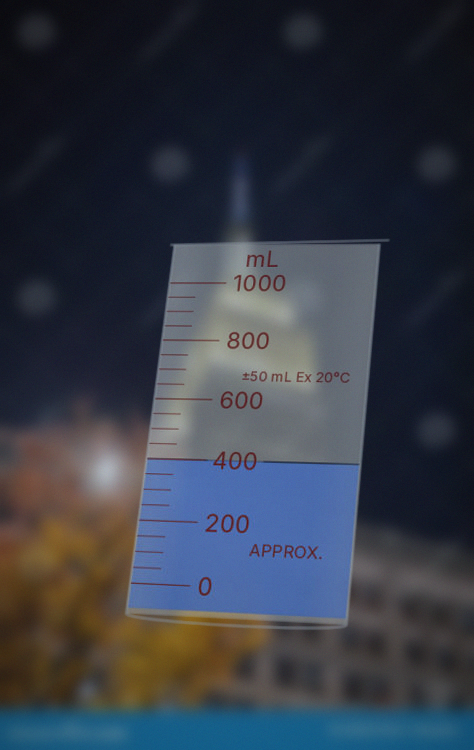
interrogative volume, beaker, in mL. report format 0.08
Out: 400
